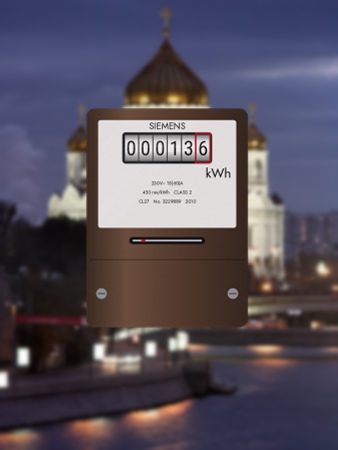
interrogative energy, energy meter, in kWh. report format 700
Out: 13.6
